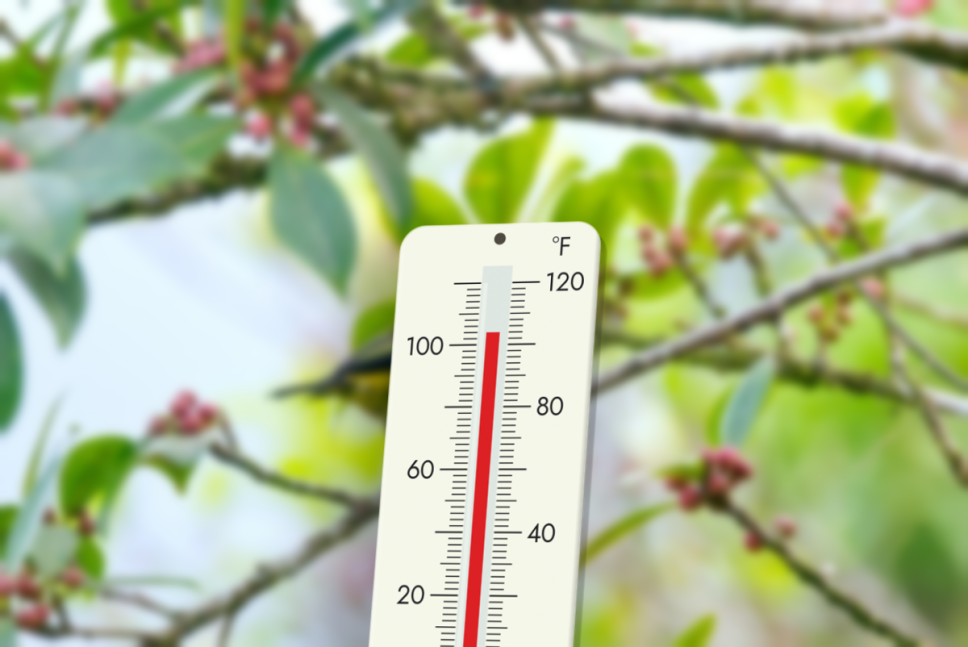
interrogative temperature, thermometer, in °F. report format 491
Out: 104
